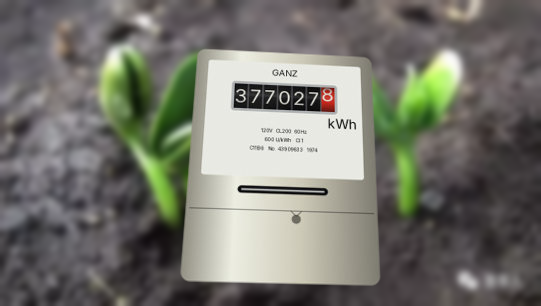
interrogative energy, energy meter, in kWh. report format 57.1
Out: 377027.8
